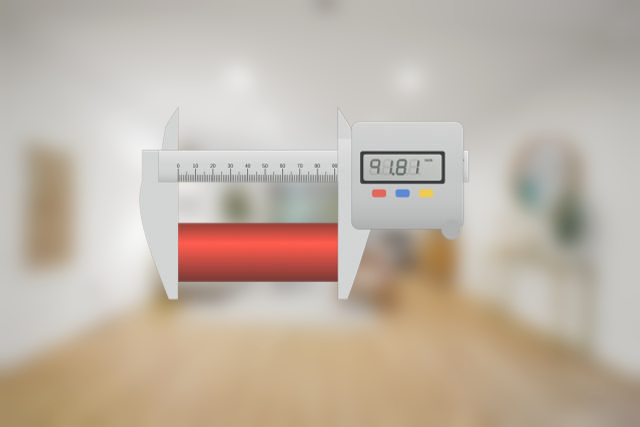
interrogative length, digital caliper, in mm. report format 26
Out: 91.81
